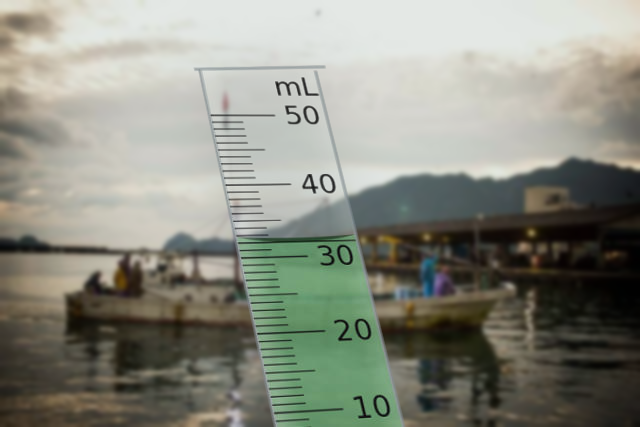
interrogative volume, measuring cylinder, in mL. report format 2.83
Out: 32
